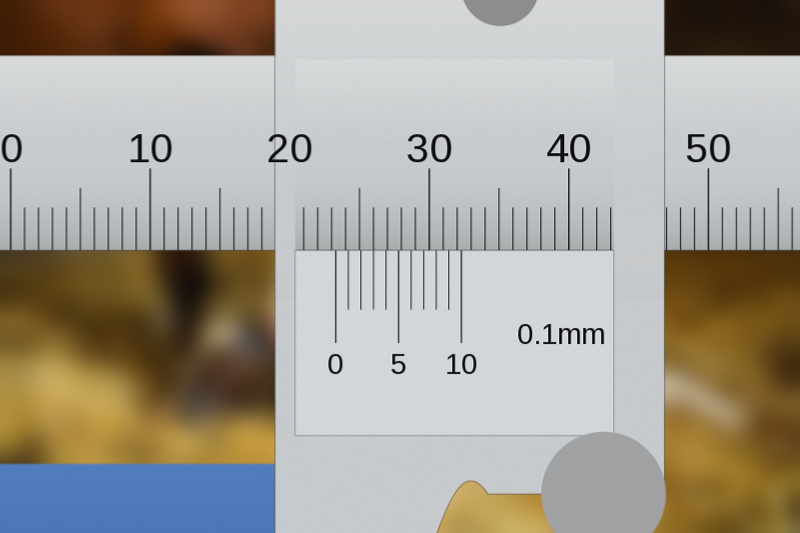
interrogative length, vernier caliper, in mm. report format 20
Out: 23.3
